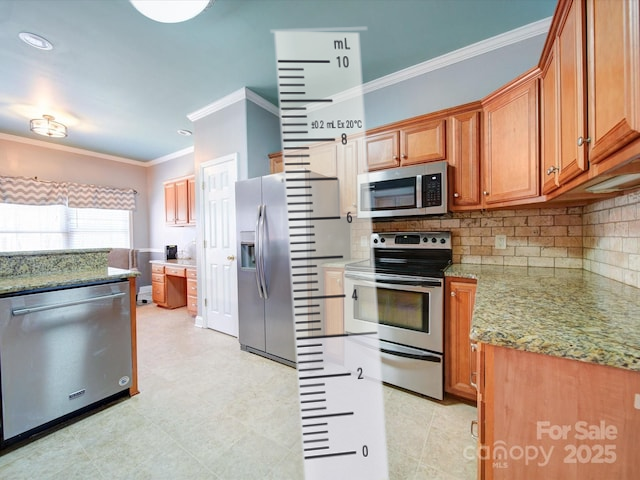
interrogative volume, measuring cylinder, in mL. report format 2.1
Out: 3
